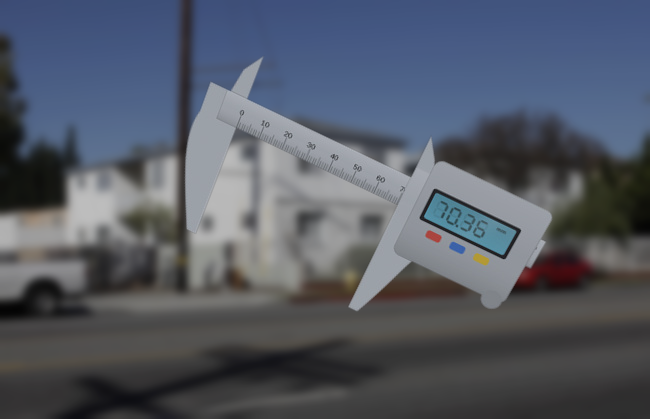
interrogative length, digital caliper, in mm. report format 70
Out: 70.36
